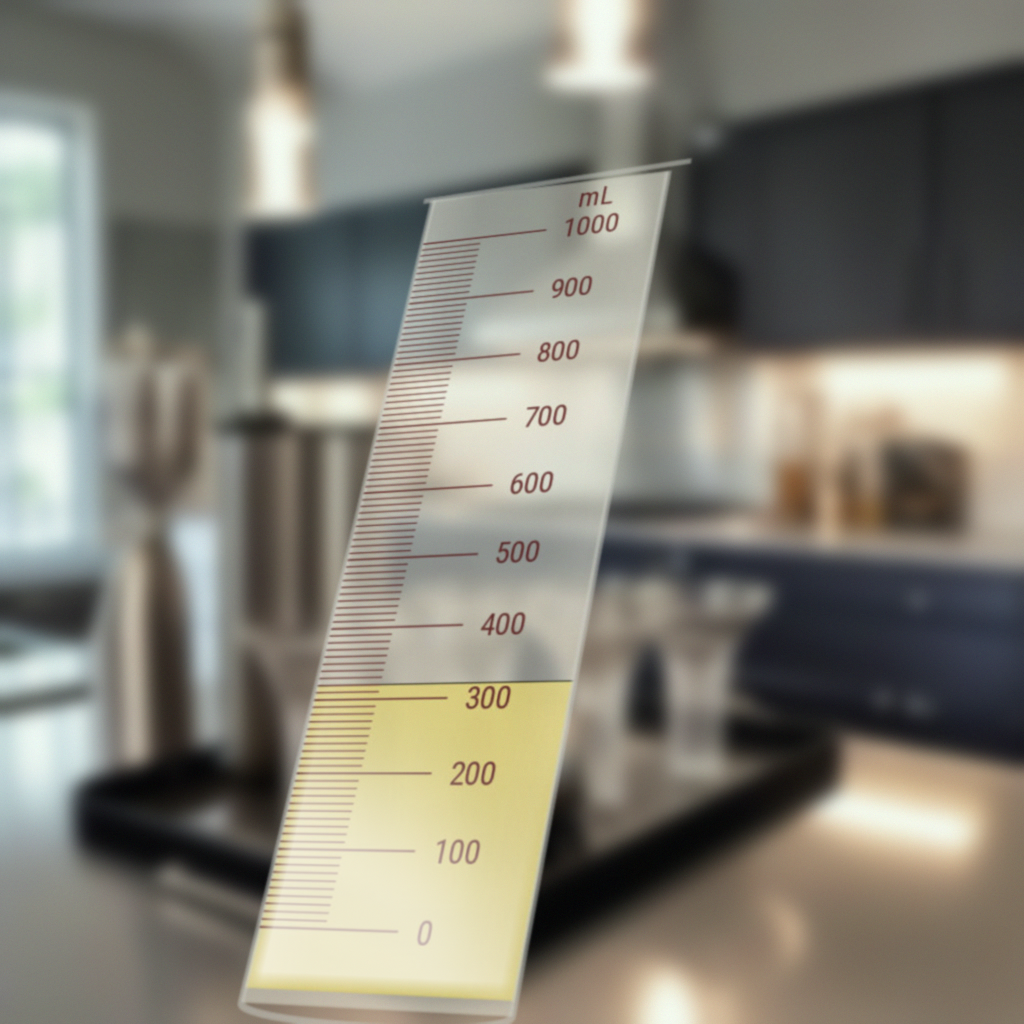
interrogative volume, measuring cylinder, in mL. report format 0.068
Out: 320
